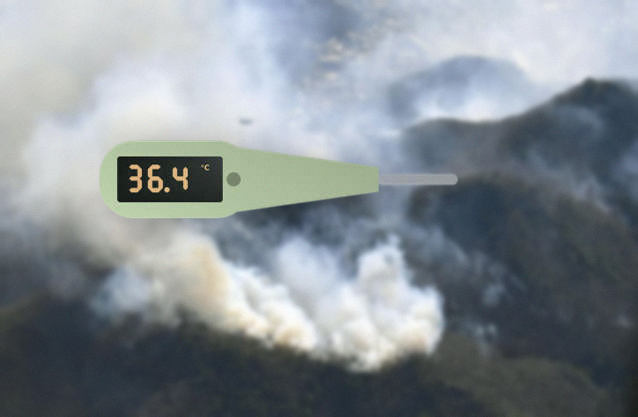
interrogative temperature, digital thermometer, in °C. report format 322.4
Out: 36.4
